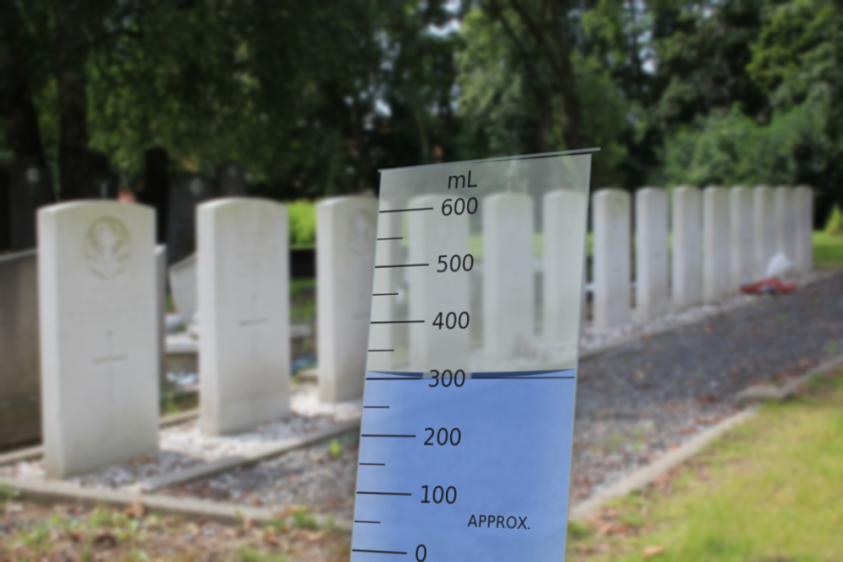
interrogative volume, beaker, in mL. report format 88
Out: 300
